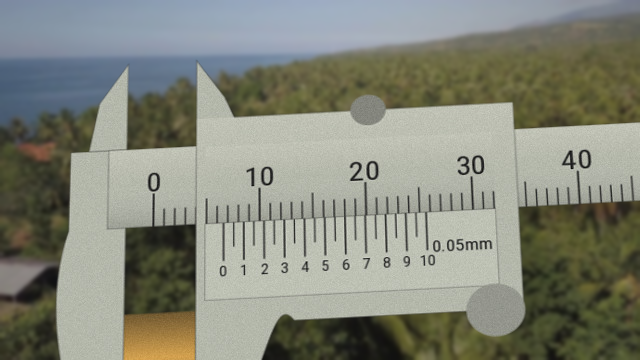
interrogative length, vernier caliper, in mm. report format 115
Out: 6.6
